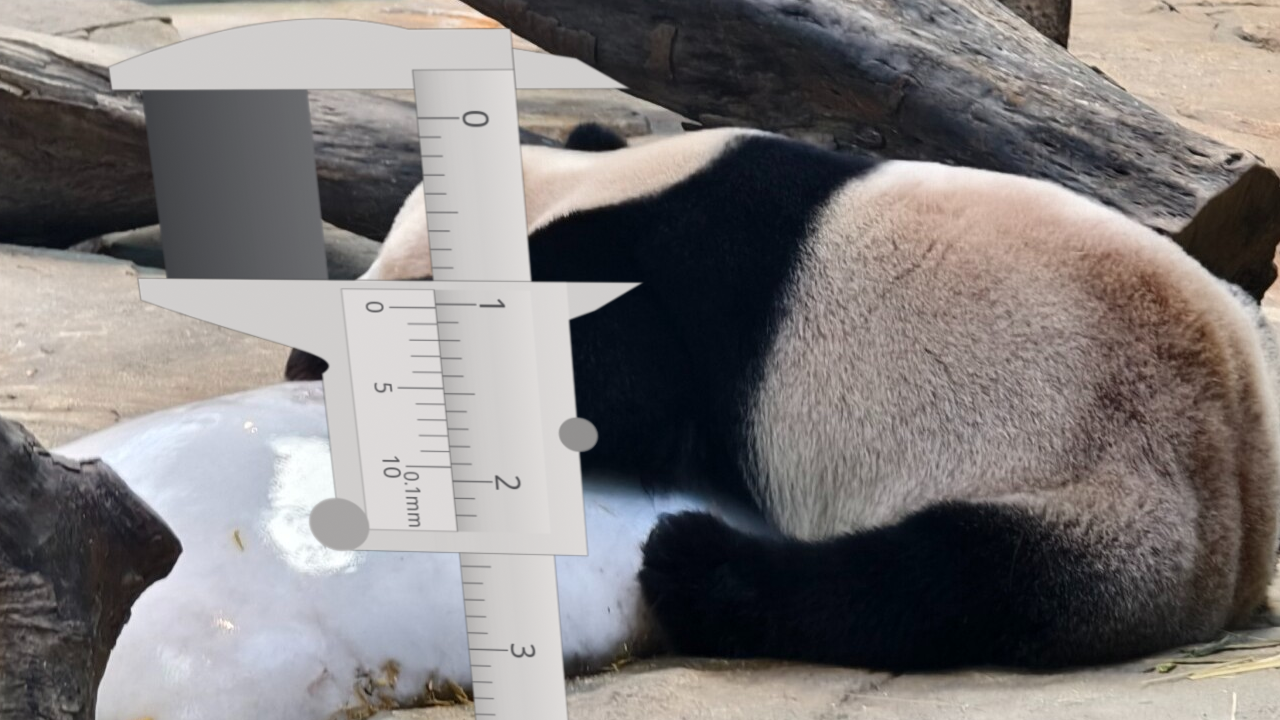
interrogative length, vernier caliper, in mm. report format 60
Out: 10.2
